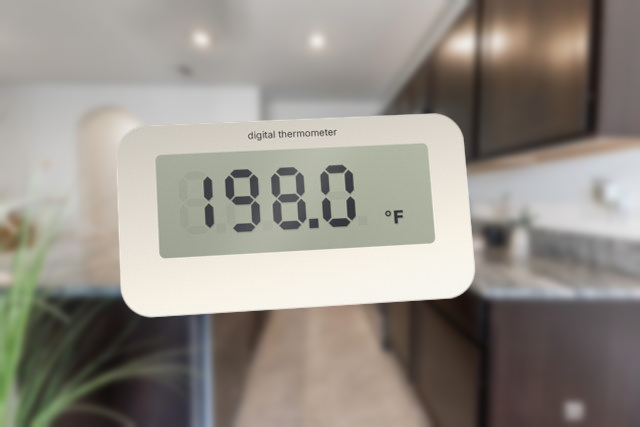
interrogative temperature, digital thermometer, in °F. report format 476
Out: 198.0
